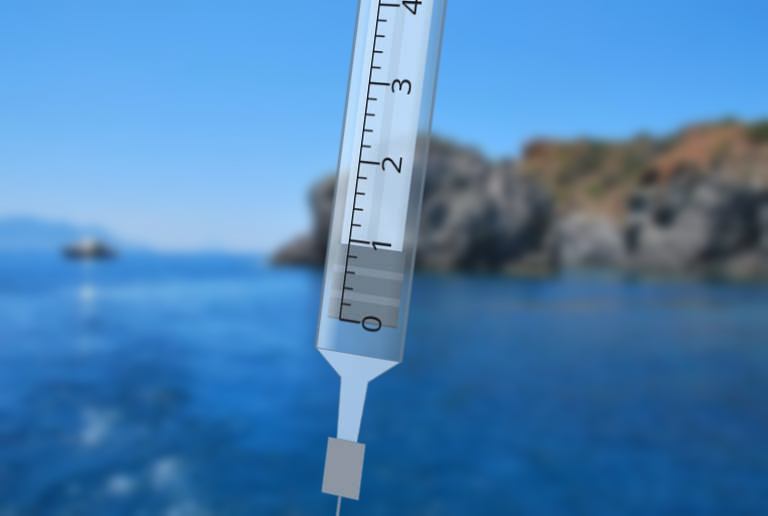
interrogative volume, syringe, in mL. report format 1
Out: 0
